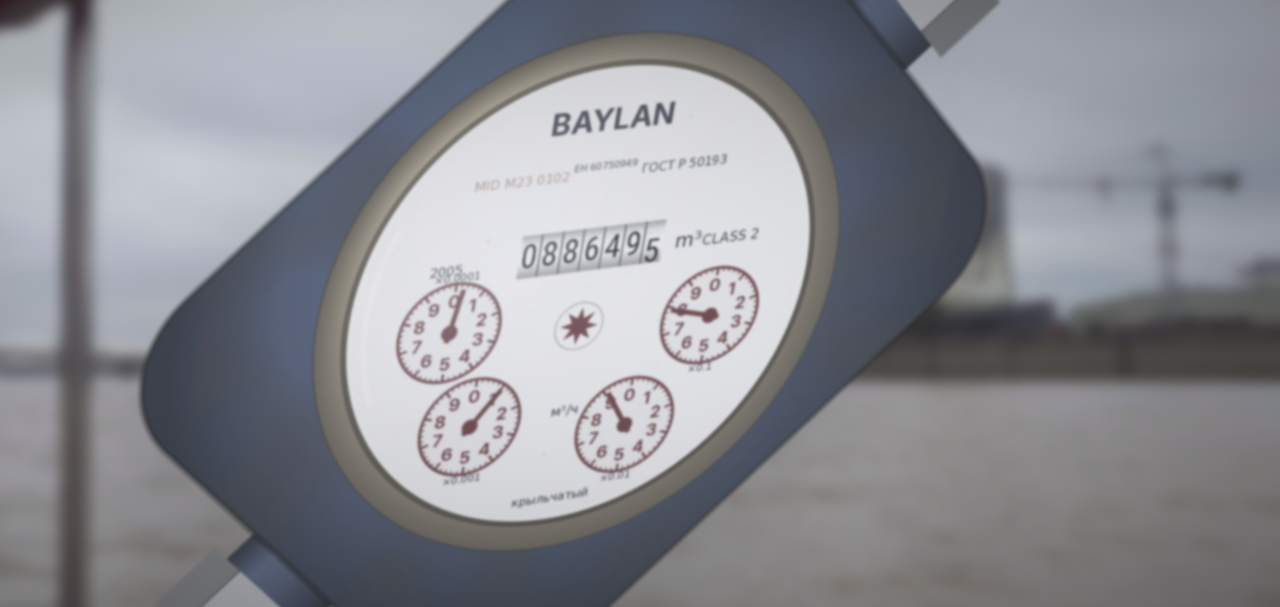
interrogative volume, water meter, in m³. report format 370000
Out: 886494.7910
